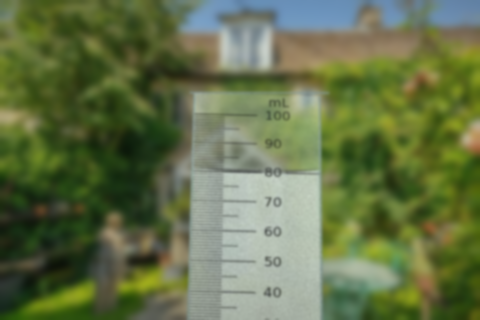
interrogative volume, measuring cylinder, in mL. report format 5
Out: 80
